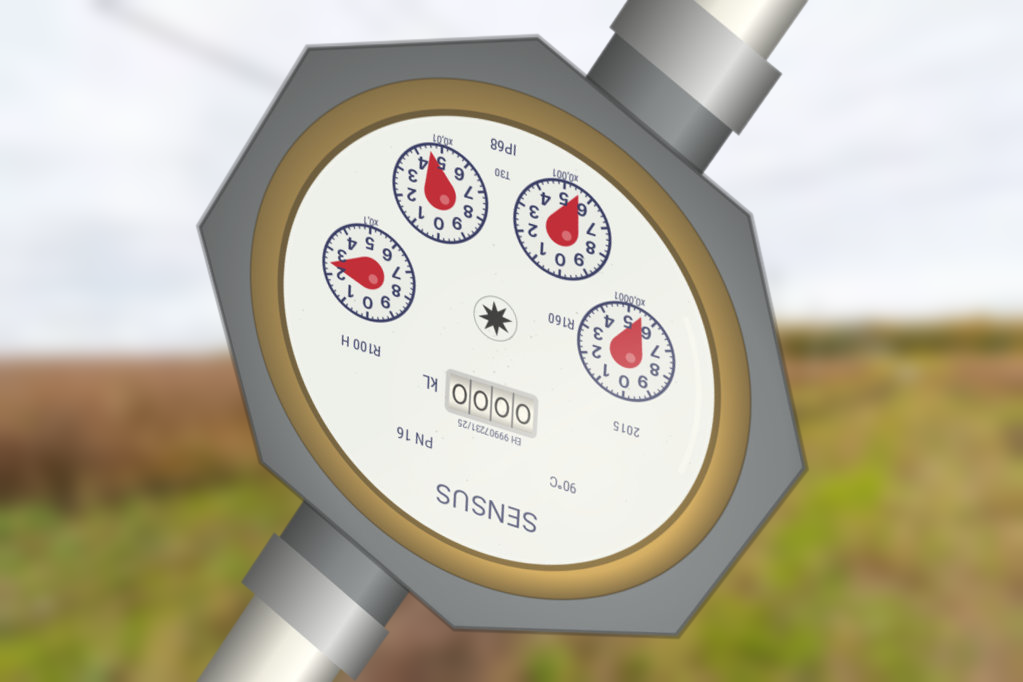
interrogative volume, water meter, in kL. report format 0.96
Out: 0.2455
